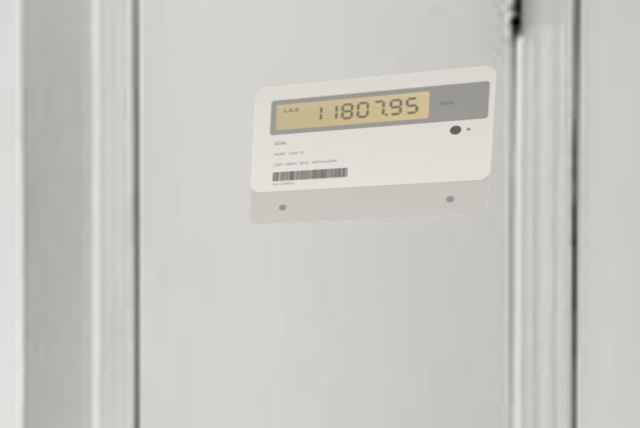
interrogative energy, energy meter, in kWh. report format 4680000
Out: 11807.95
